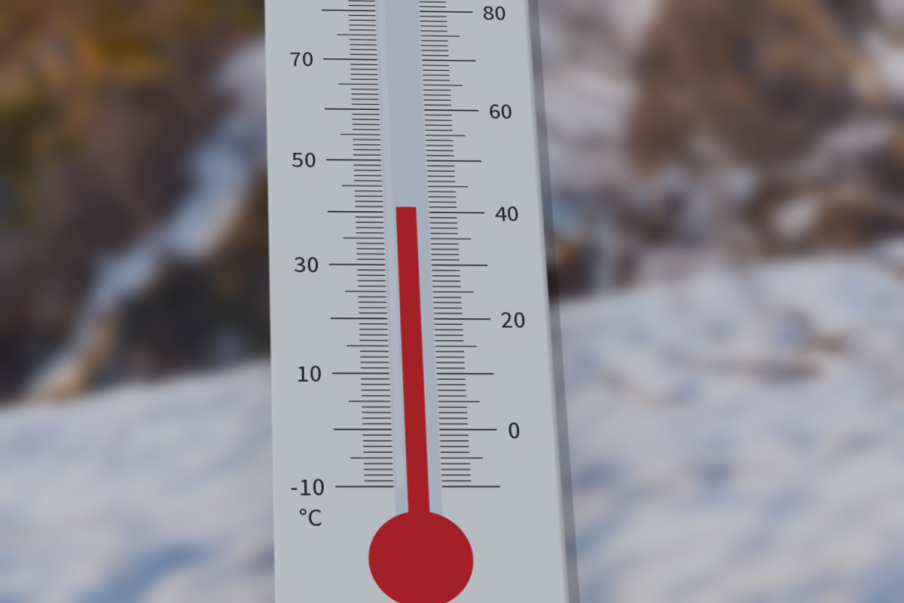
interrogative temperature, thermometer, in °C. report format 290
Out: 41
